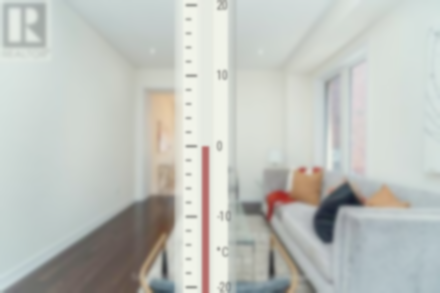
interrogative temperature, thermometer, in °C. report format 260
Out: 0
